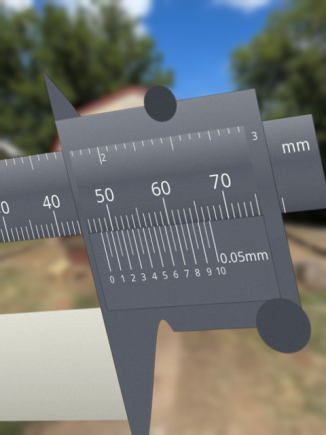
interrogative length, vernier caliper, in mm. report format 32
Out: 47.8
